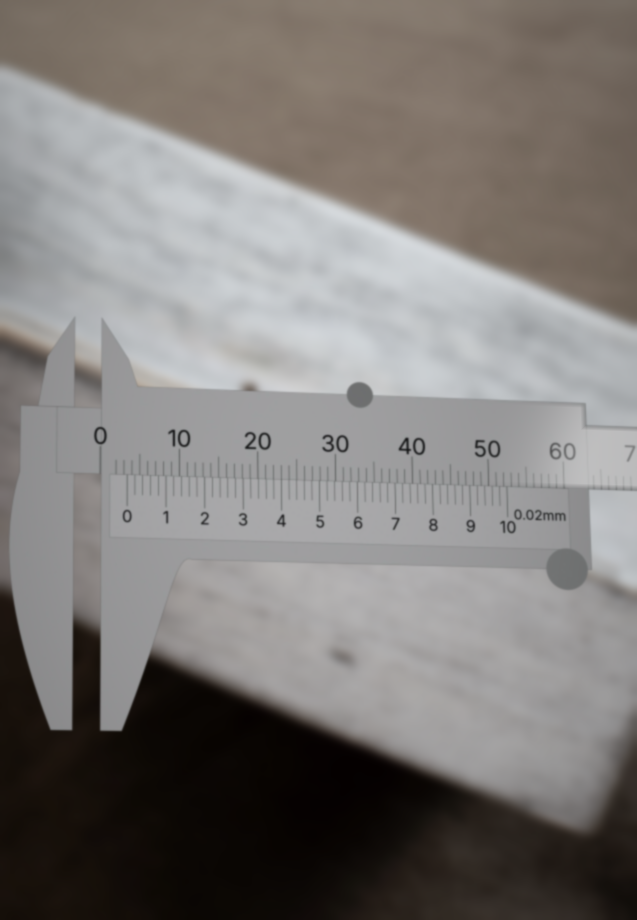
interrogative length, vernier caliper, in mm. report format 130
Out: 3.4
